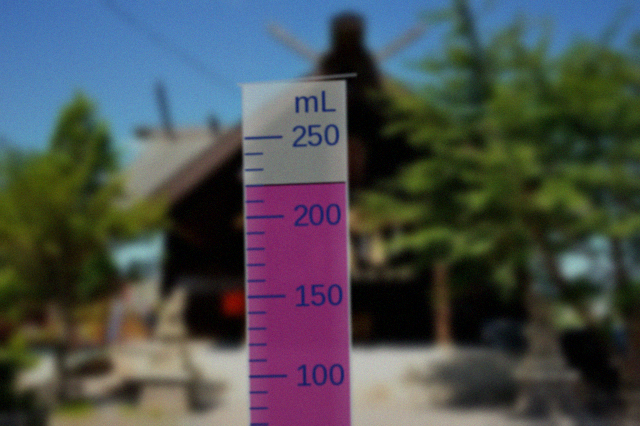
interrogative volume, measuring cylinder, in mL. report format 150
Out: 220
